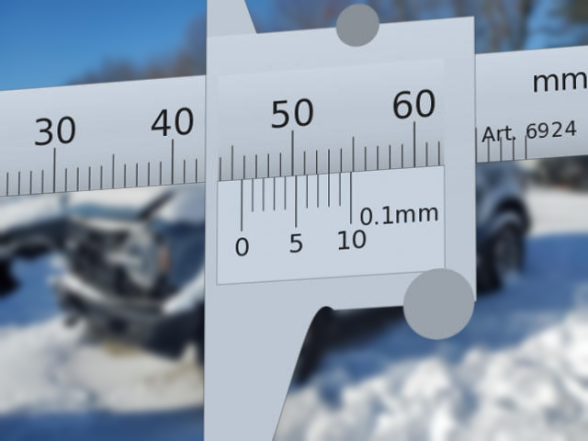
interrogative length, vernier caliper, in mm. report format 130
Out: 45.8
